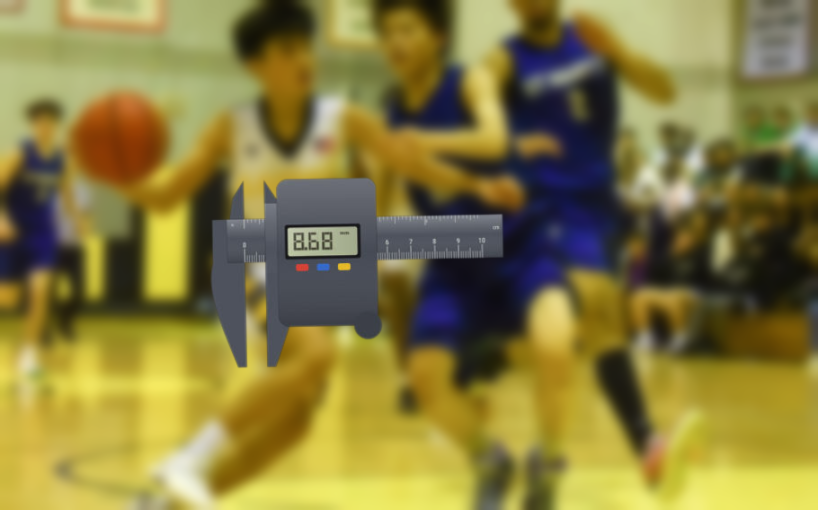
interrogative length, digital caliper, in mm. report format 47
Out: 8.68
